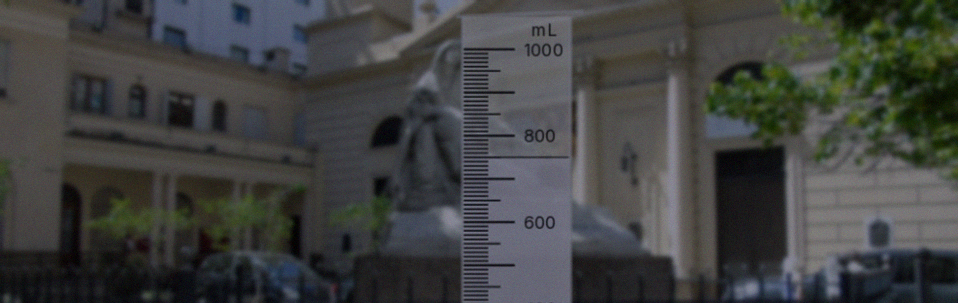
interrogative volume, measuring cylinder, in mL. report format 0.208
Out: 750
